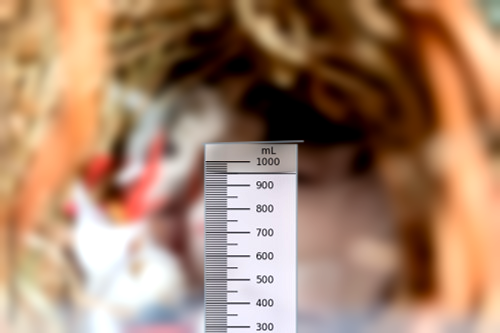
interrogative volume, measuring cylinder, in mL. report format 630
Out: 950
